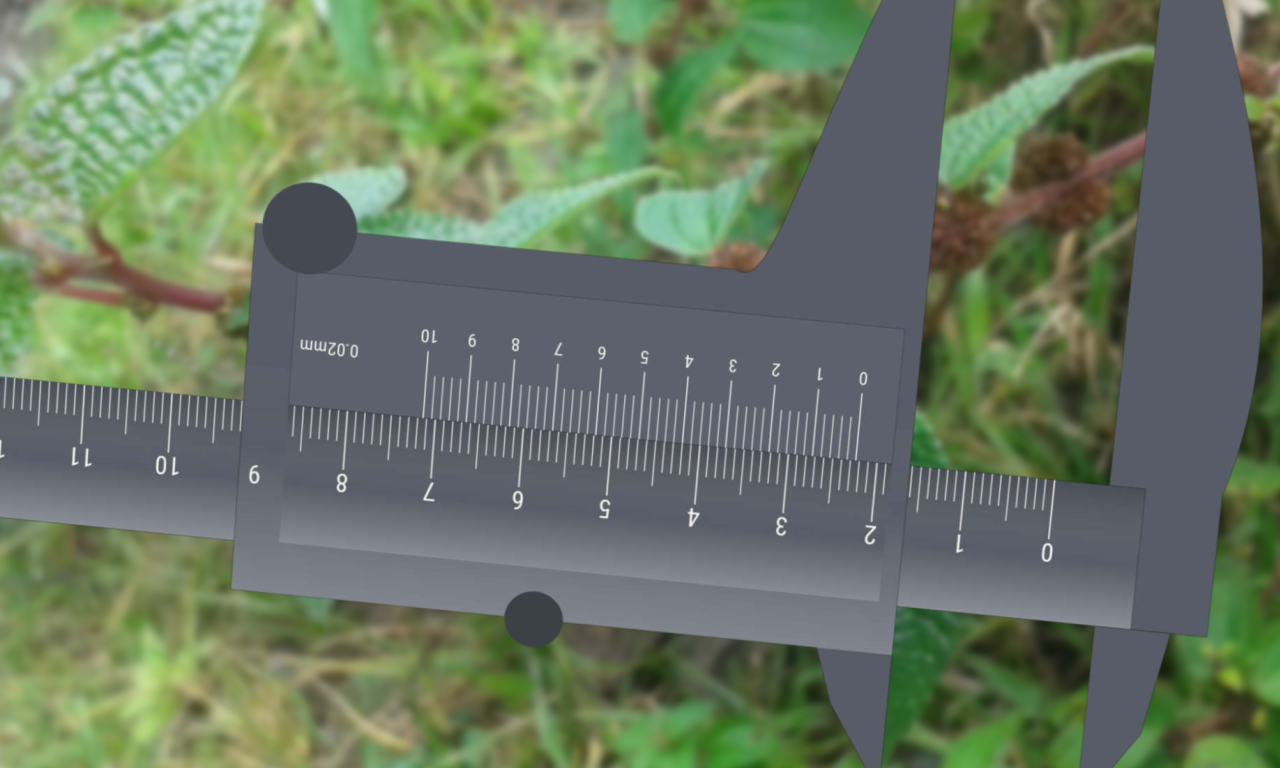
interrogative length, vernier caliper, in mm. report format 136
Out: 22.4
